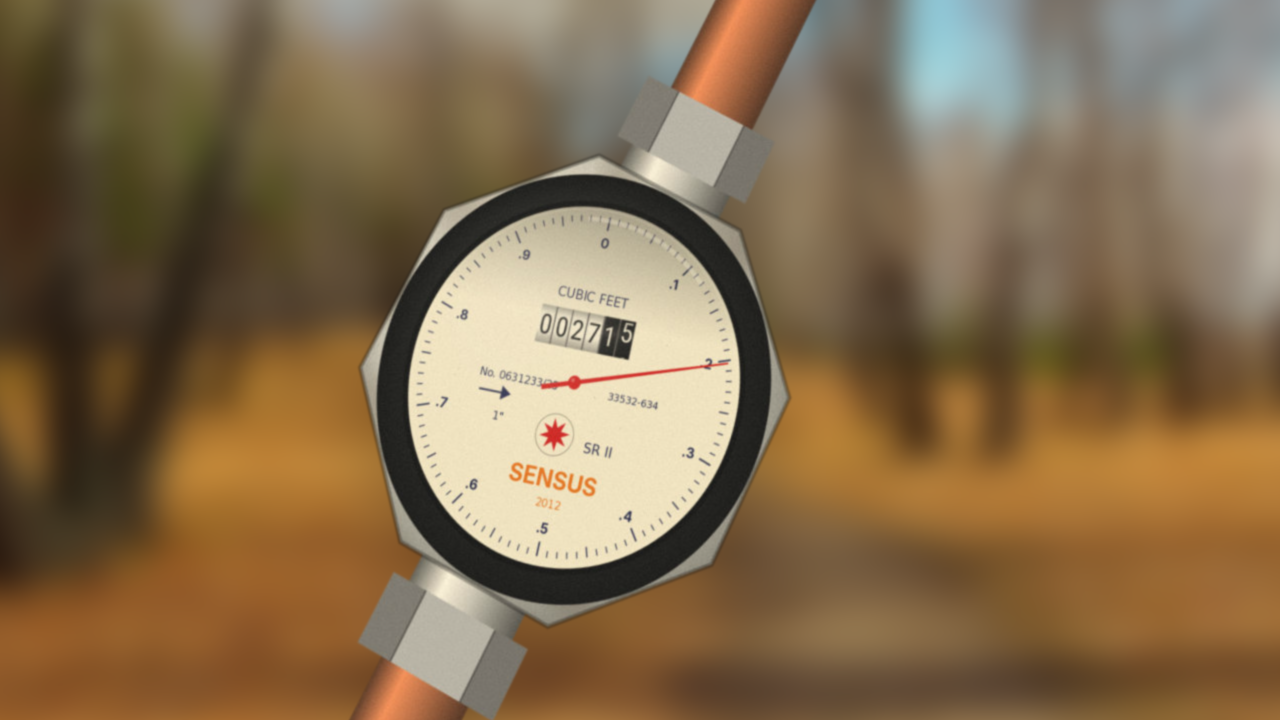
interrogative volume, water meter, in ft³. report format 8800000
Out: 2715.20
